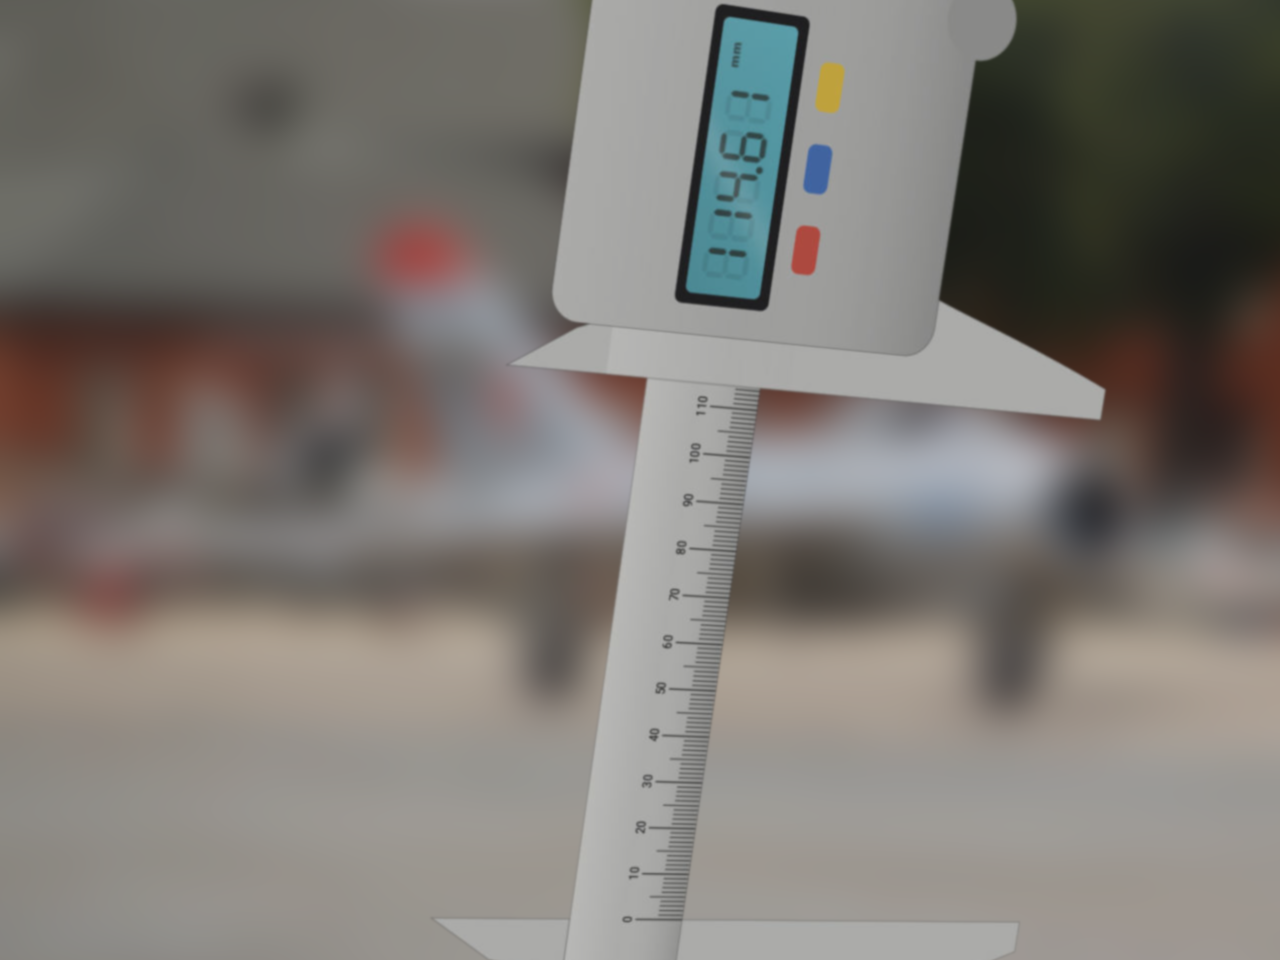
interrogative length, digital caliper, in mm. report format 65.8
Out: 114.61
